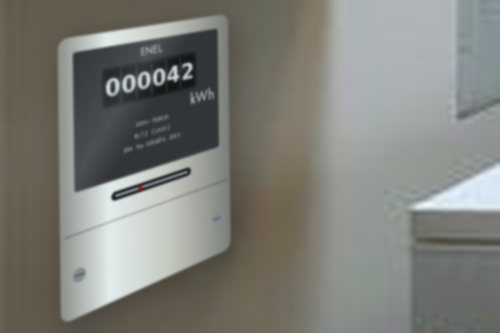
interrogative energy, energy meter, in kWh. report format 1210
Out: 42
